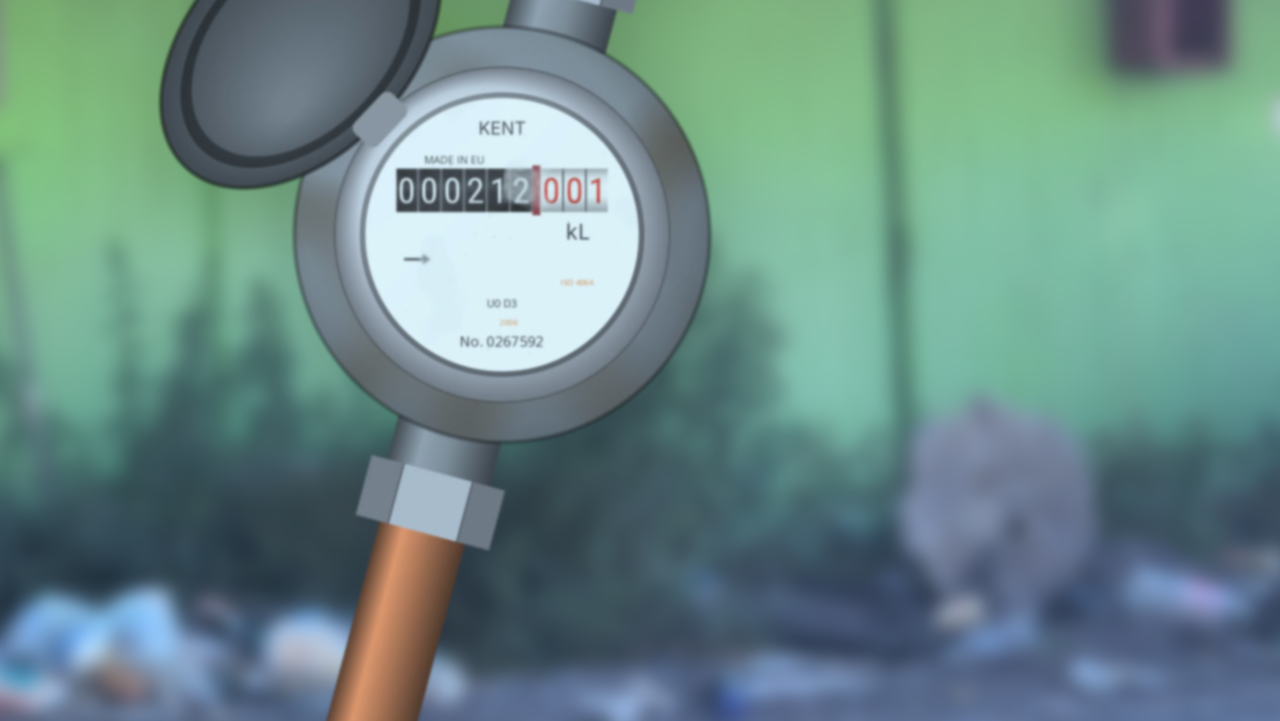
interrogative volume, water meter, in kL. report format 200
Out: 212.001
